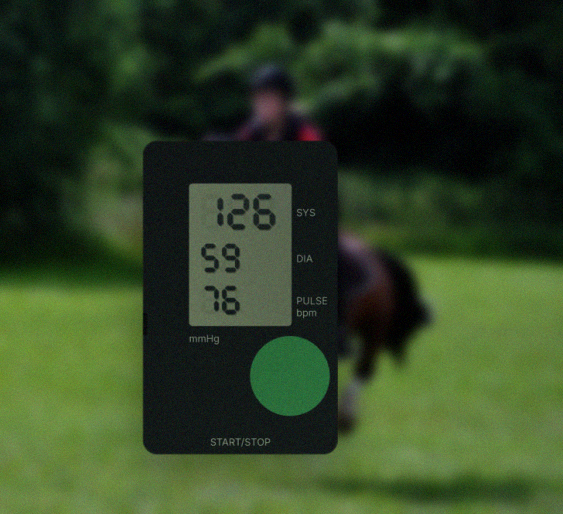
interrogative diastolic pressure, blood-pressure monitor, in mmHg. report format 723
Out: 59
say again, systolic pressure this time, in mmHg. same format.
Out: 126
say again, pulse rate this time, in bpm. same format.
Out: 76
